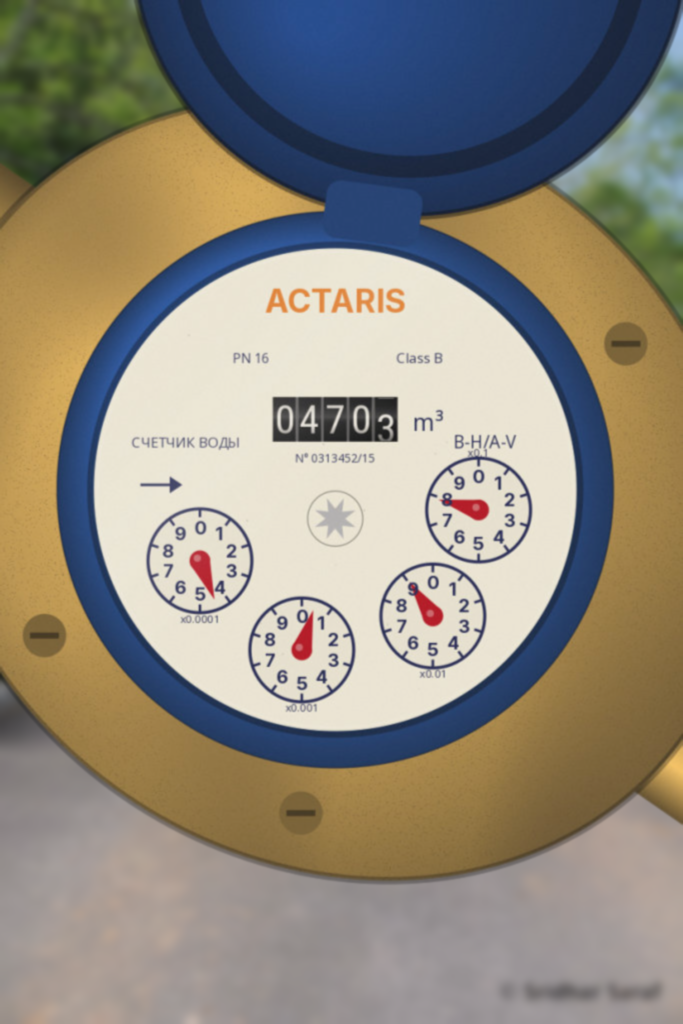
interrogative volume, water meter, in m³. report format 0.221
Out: 4702.7904
